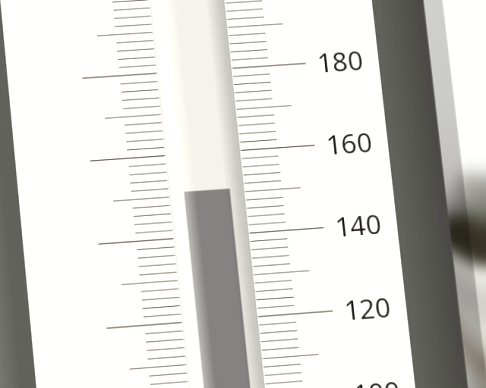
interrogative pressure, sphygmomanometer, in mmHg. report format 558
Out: 151
